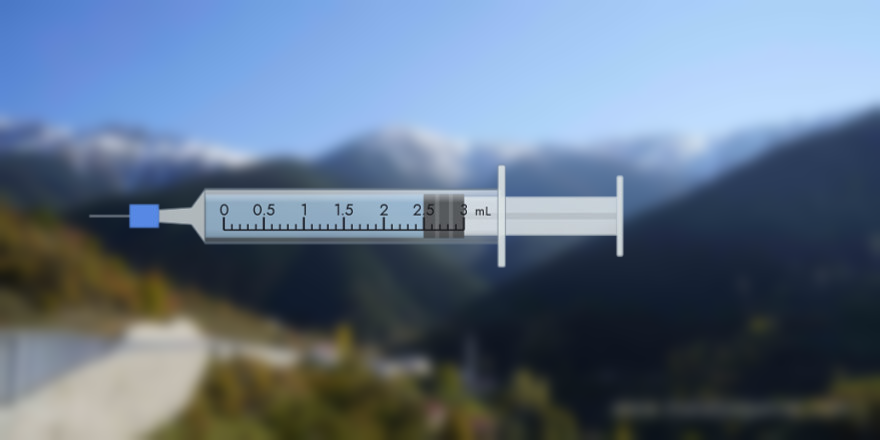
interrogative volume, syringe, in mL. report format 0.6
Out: 2.5
